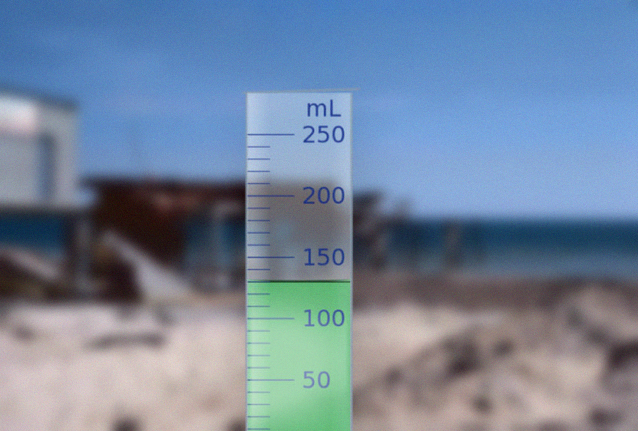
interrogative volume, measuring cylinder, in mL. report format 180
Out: 130
